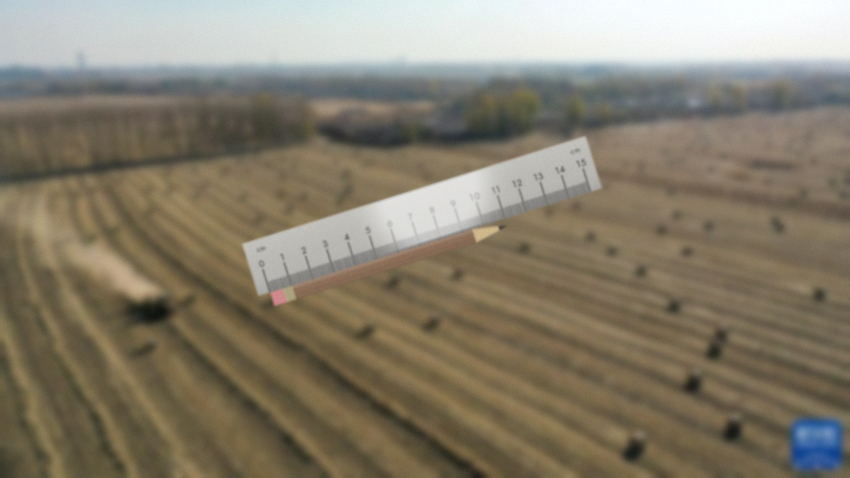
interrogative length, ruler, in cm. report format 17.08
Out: 11
